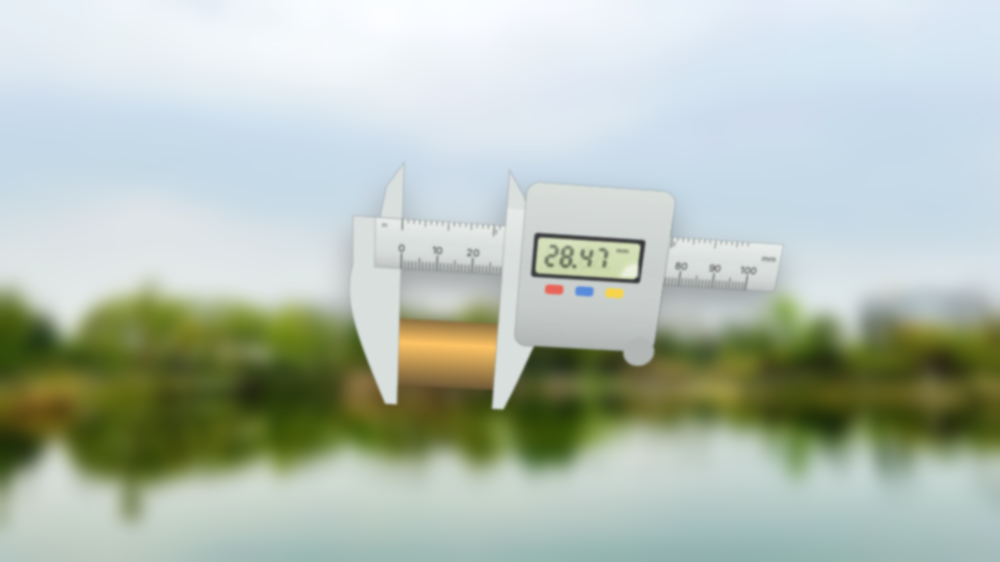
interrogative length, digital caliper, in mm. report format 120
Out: 28.47
